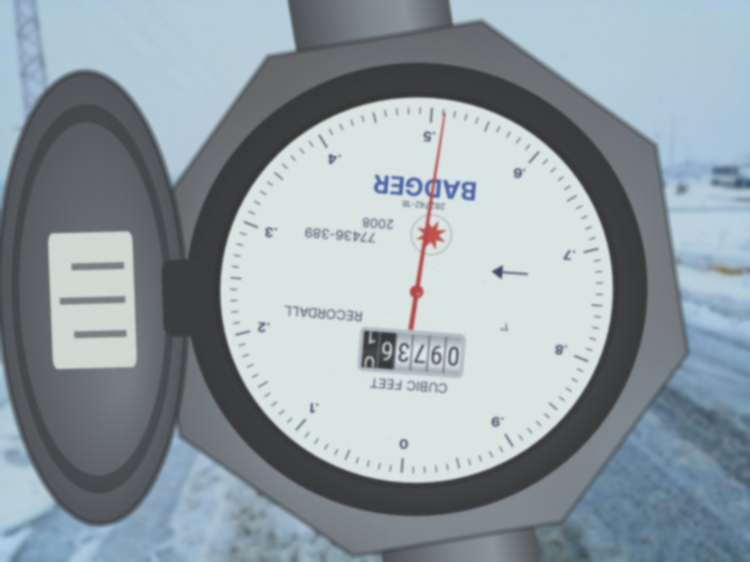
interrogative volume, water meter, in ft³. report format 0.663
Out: 97360.51
